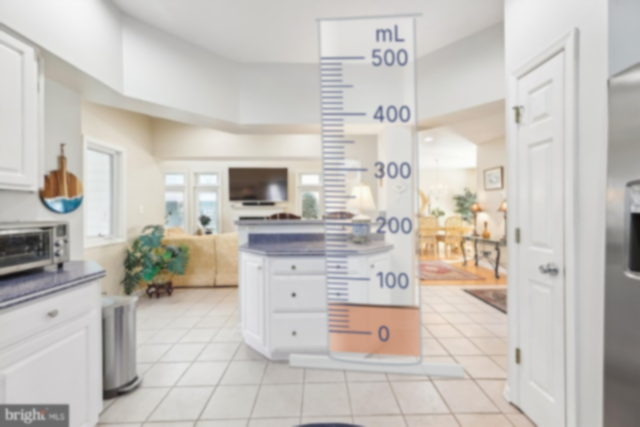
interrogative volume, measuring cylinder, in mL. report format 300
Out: 50
